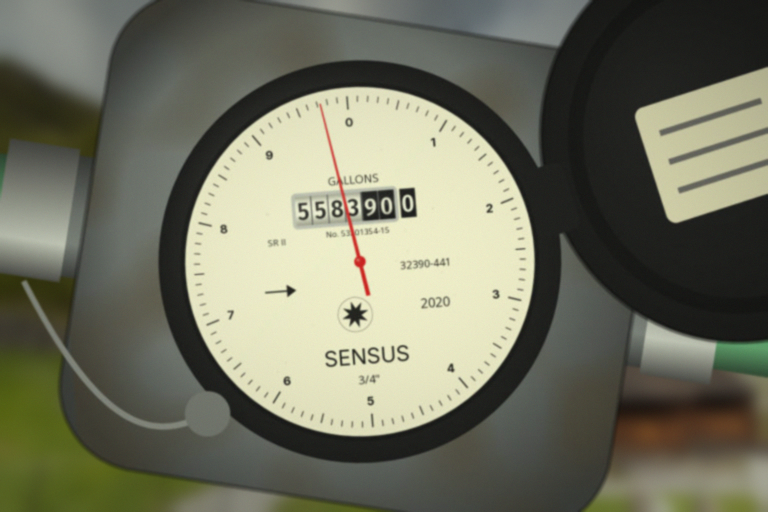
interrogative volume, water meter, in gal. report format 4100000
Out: 5583899.7
